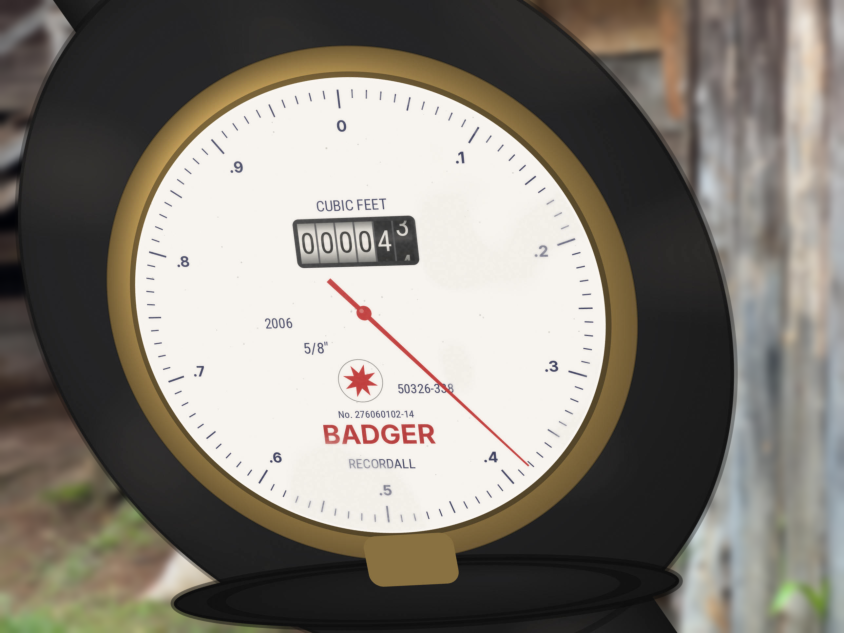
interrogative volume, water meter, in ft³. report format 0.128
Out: 43.38
